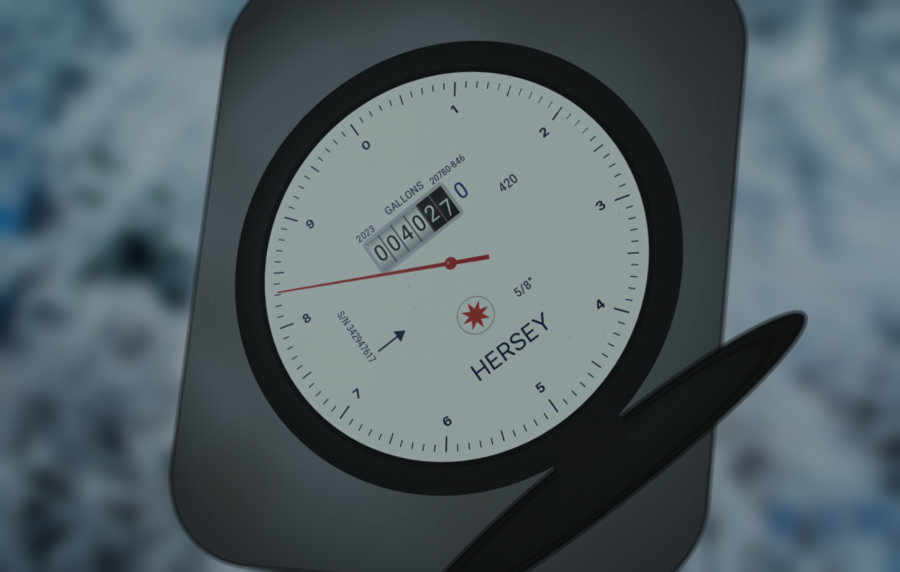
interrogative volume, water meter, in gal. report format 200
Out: 40268.3
